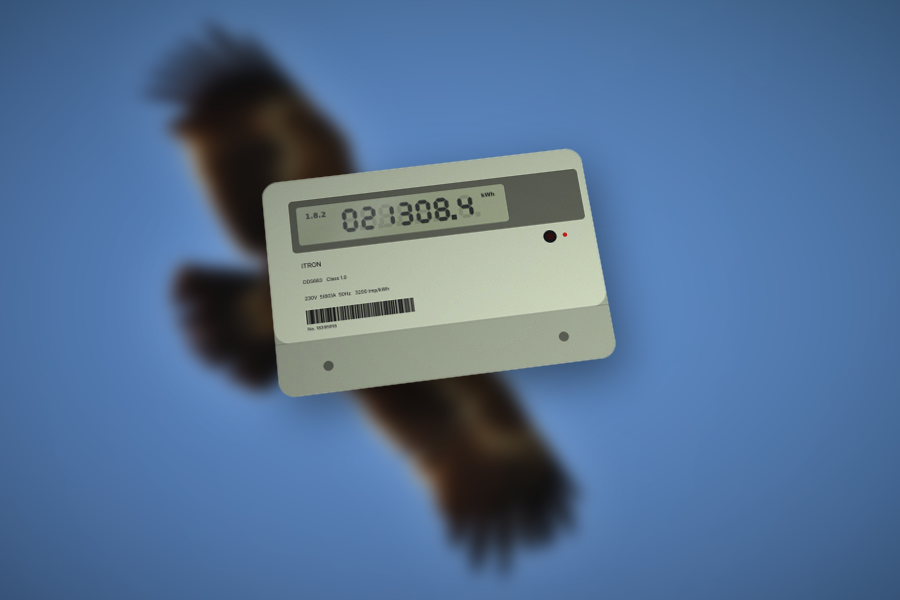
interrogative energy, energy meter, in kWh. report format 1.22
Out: 21308.4
